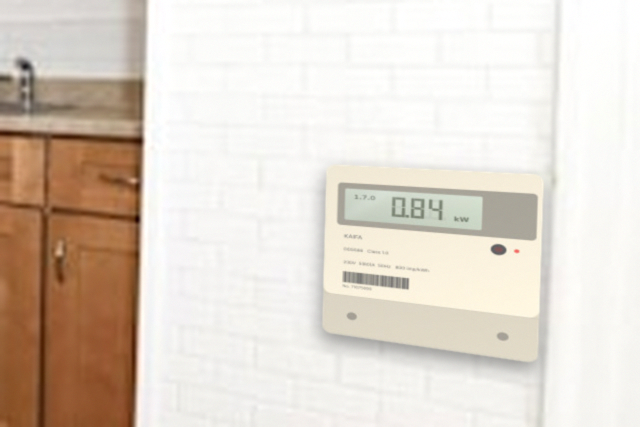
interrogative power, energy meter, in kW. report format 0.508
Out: 0.84
